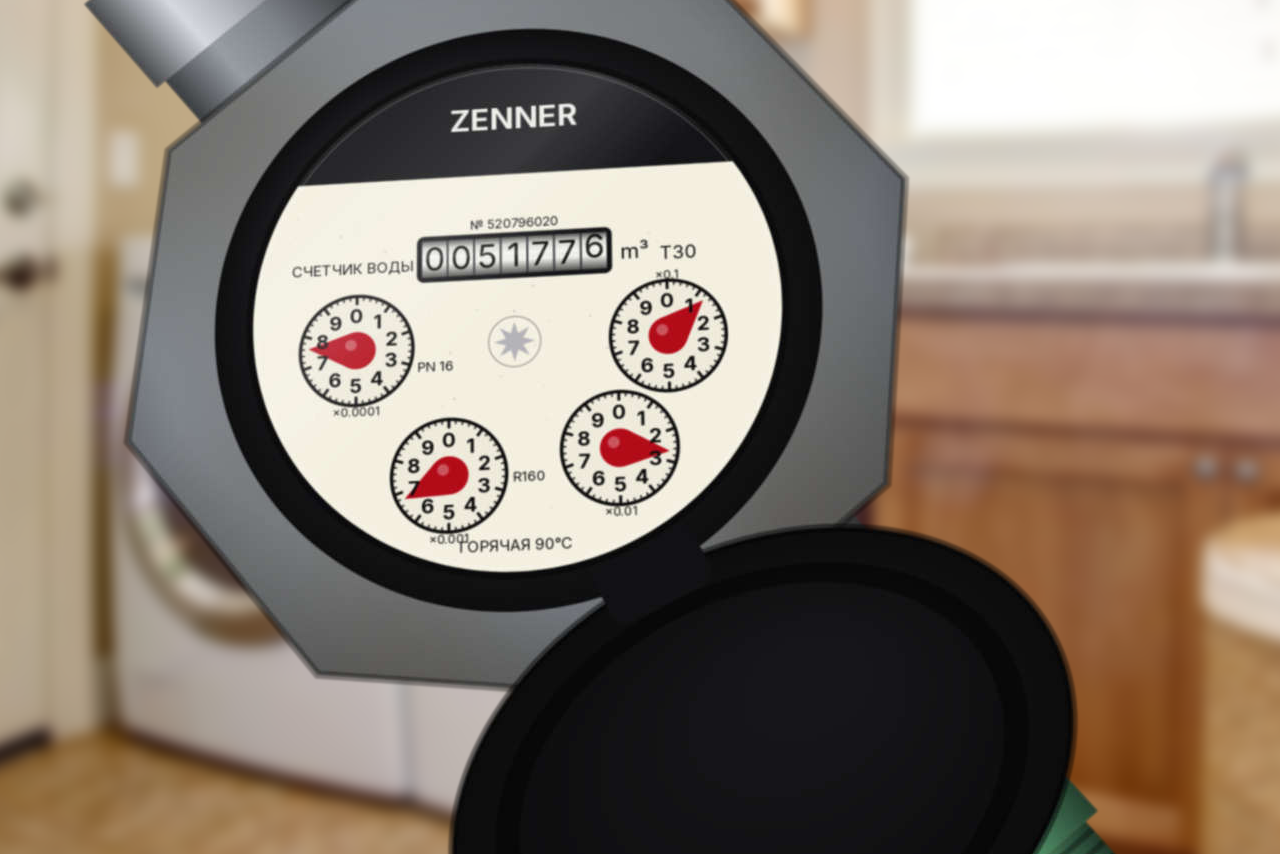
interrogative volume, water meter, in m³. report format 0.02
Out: 51776.1267
